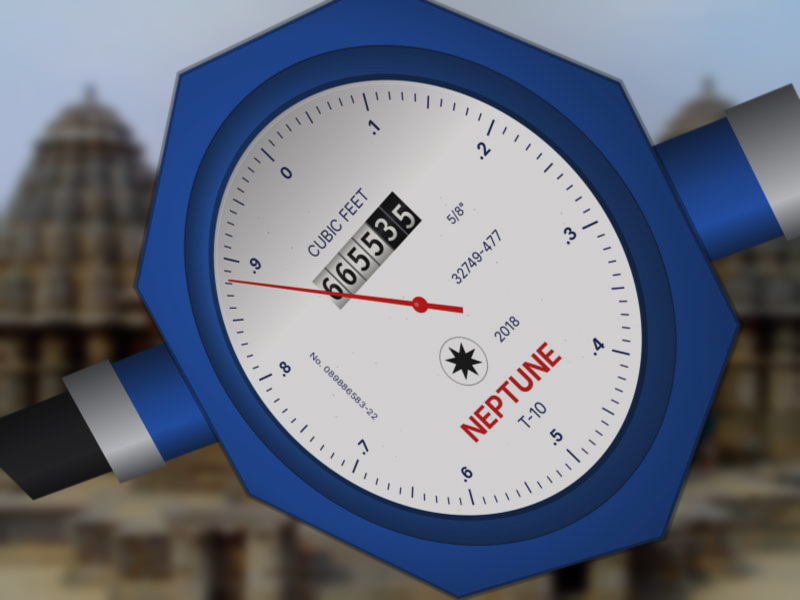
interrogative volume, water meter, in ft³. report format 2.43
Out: 665534.88
